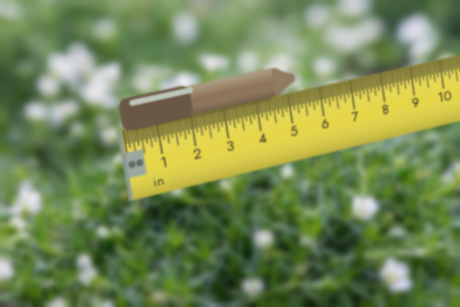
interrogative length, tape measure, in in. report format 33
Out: 5.5
